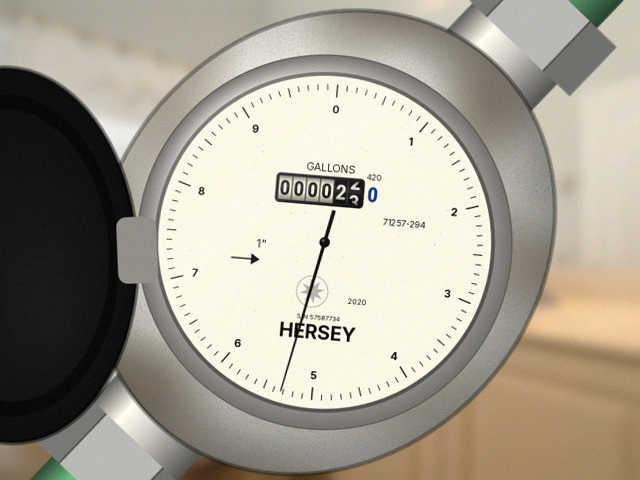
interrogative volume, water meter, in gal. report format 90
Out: 225.3
